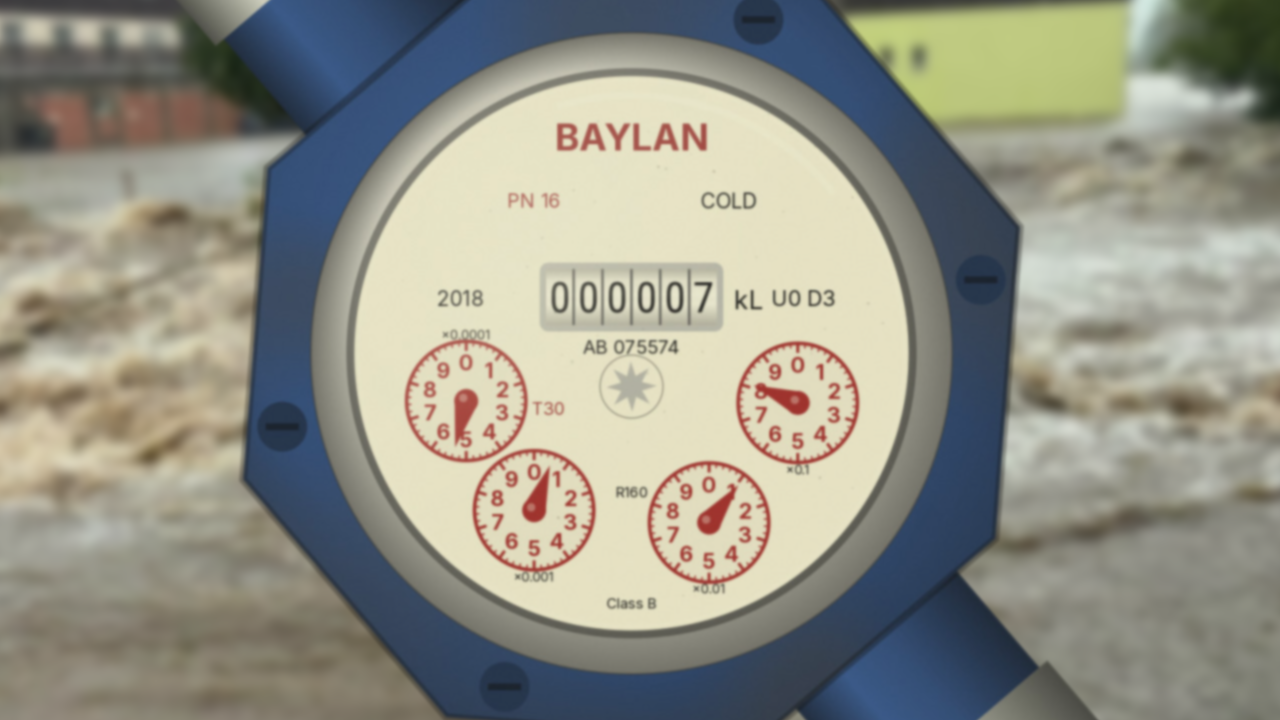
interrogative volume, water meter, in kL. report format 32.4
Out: 7.8105
